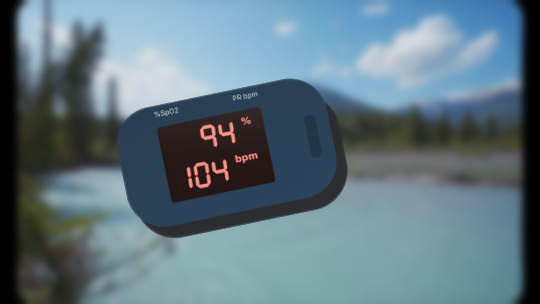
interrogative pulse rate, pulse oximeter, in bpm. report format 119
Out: 104
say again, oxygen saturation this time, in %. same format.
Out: 94
